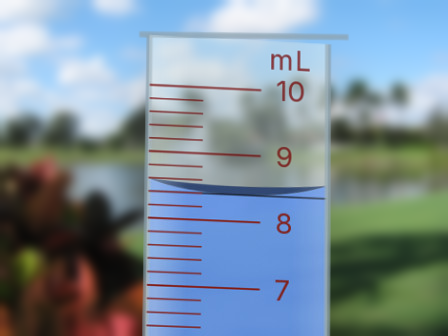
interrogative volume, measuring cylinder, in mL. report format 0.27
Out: 8.4
